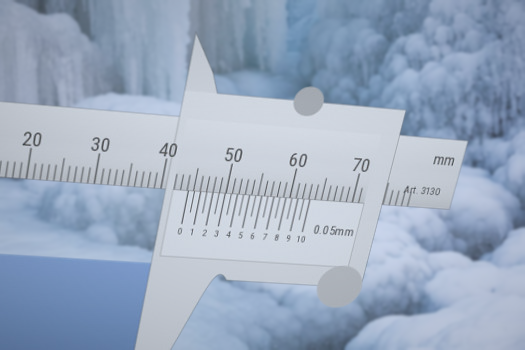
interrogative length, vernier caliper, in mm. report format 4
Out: 44.2
